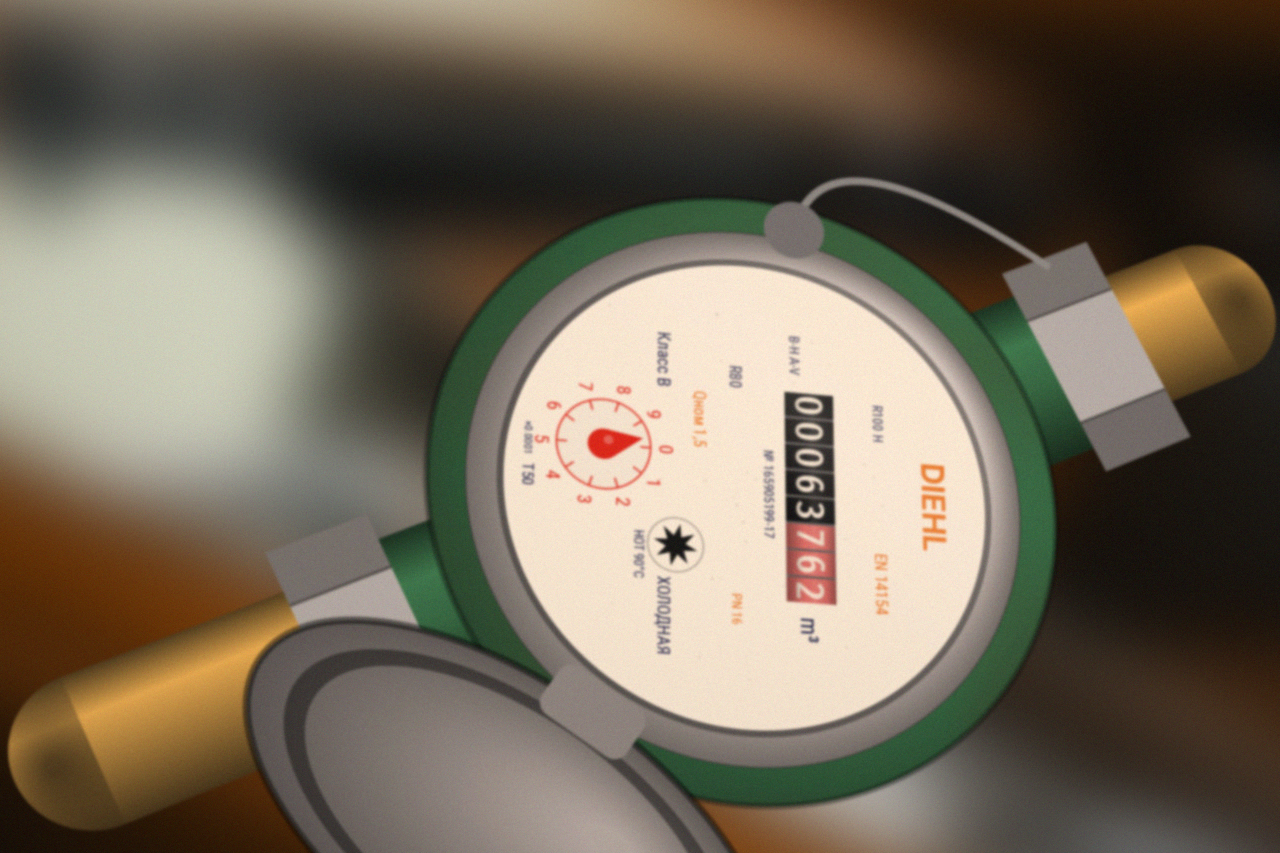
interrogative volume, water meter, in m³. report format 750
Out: 63.7619
